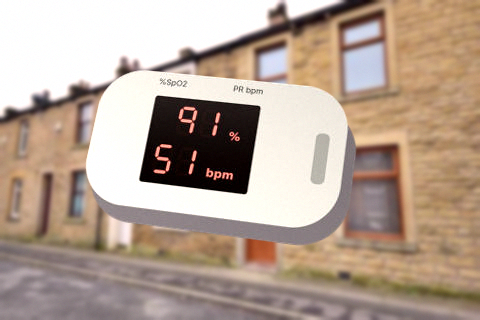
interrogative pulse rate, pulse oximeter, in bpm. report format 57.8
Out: 51
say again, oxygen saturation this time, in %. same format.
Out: 91
